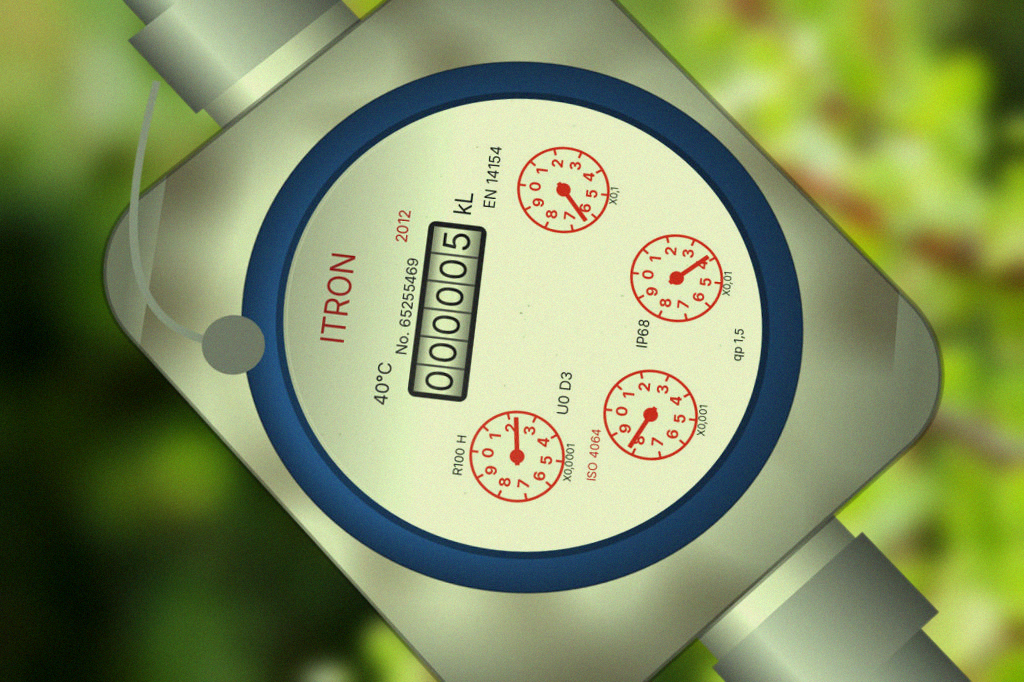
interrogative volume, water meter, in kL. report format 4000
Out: 5.6382
